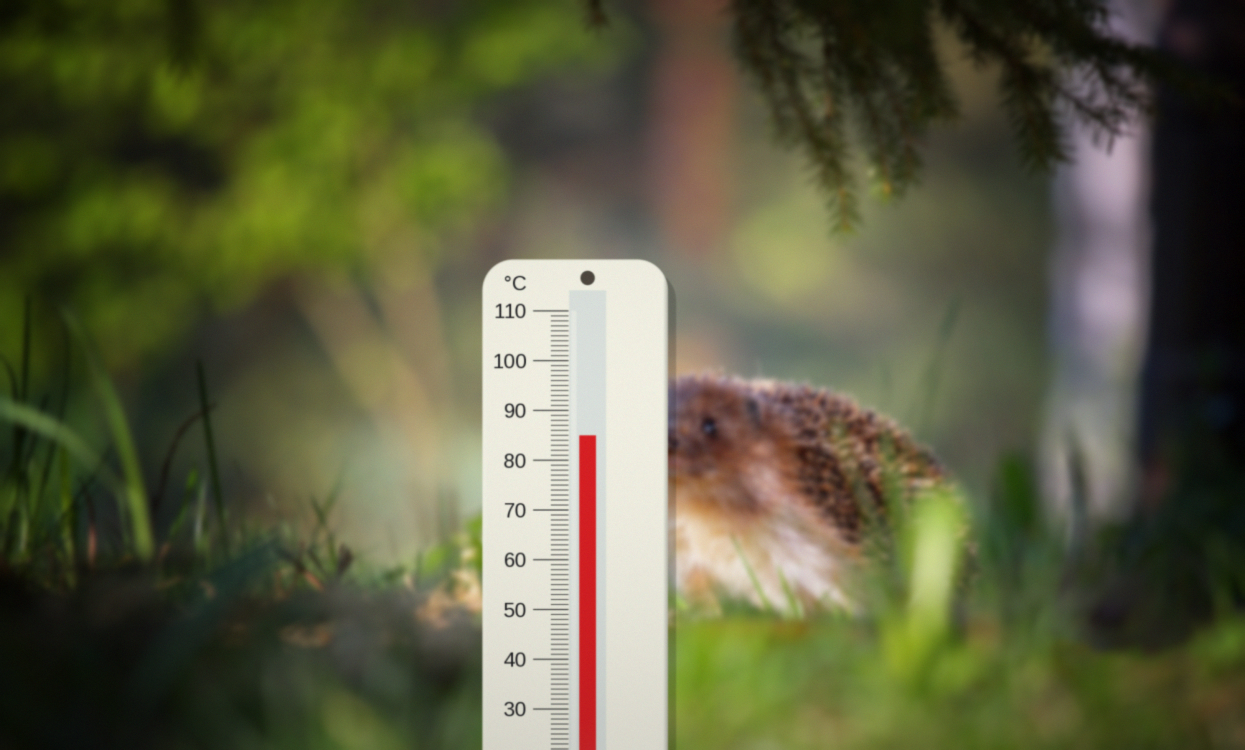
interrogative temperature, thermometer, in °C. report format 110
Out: 85
